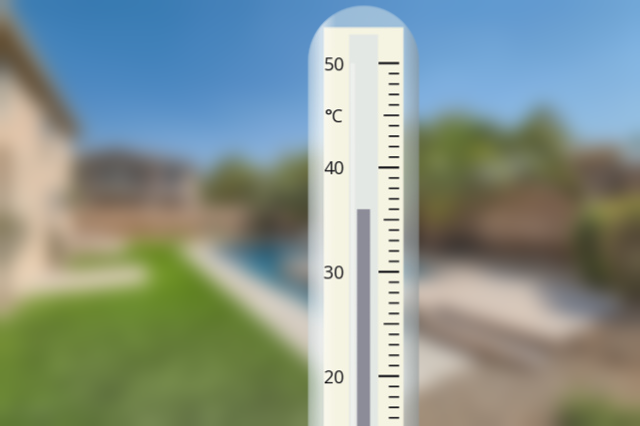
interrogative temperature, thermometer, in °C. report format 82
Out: 36
